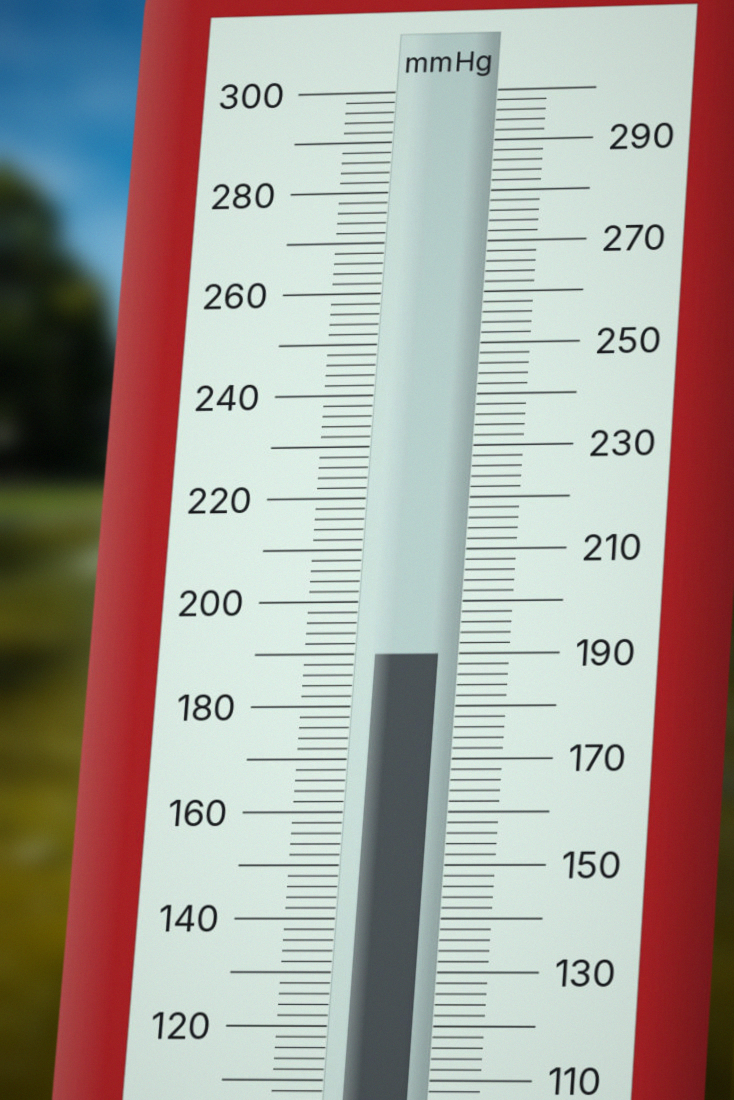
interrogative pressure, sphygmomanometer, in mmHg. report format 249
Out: 190
